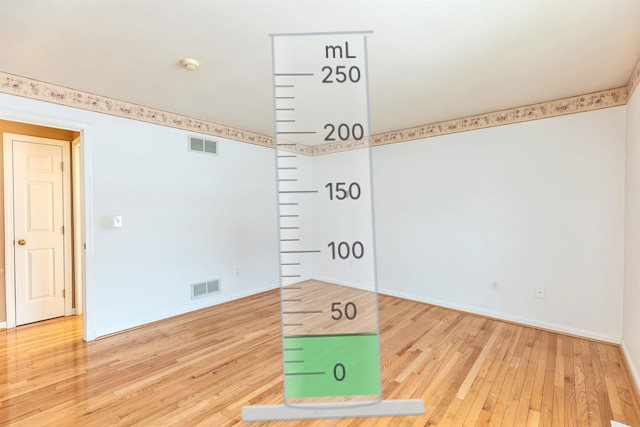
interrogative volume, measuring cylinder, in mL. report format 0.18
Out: 30
